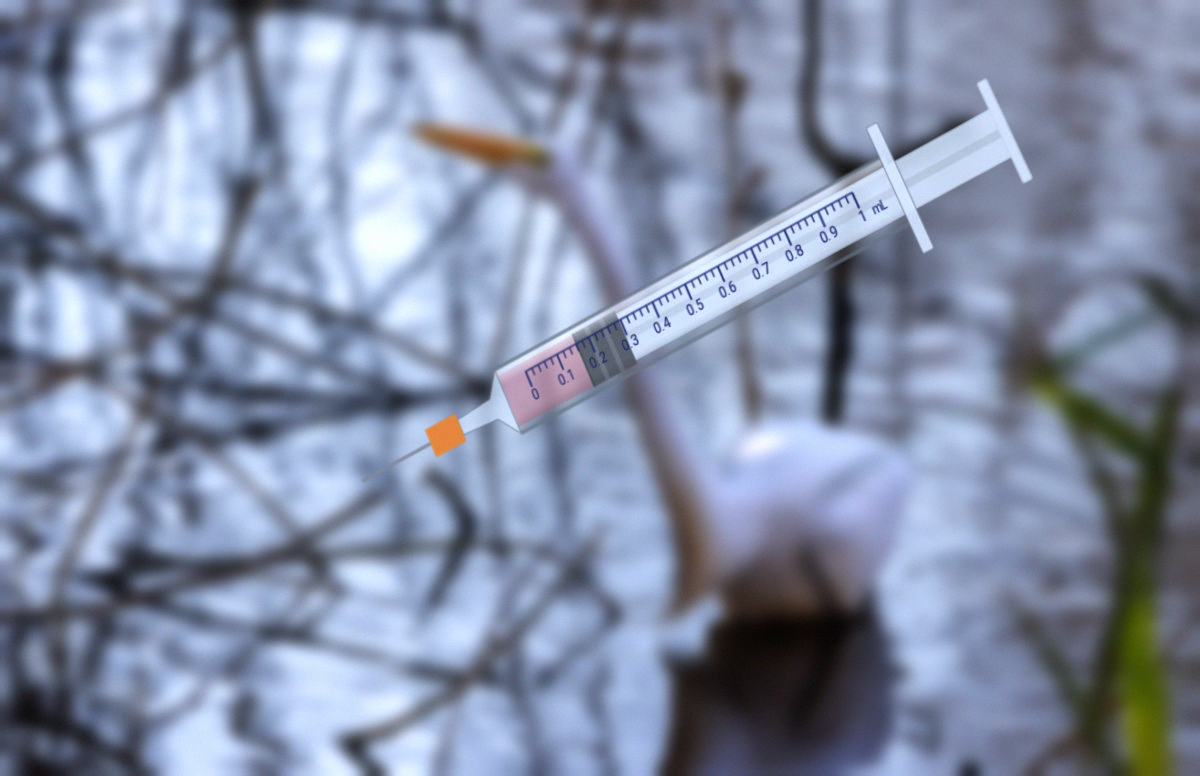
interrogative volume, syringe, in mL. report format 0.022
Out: 0.16
